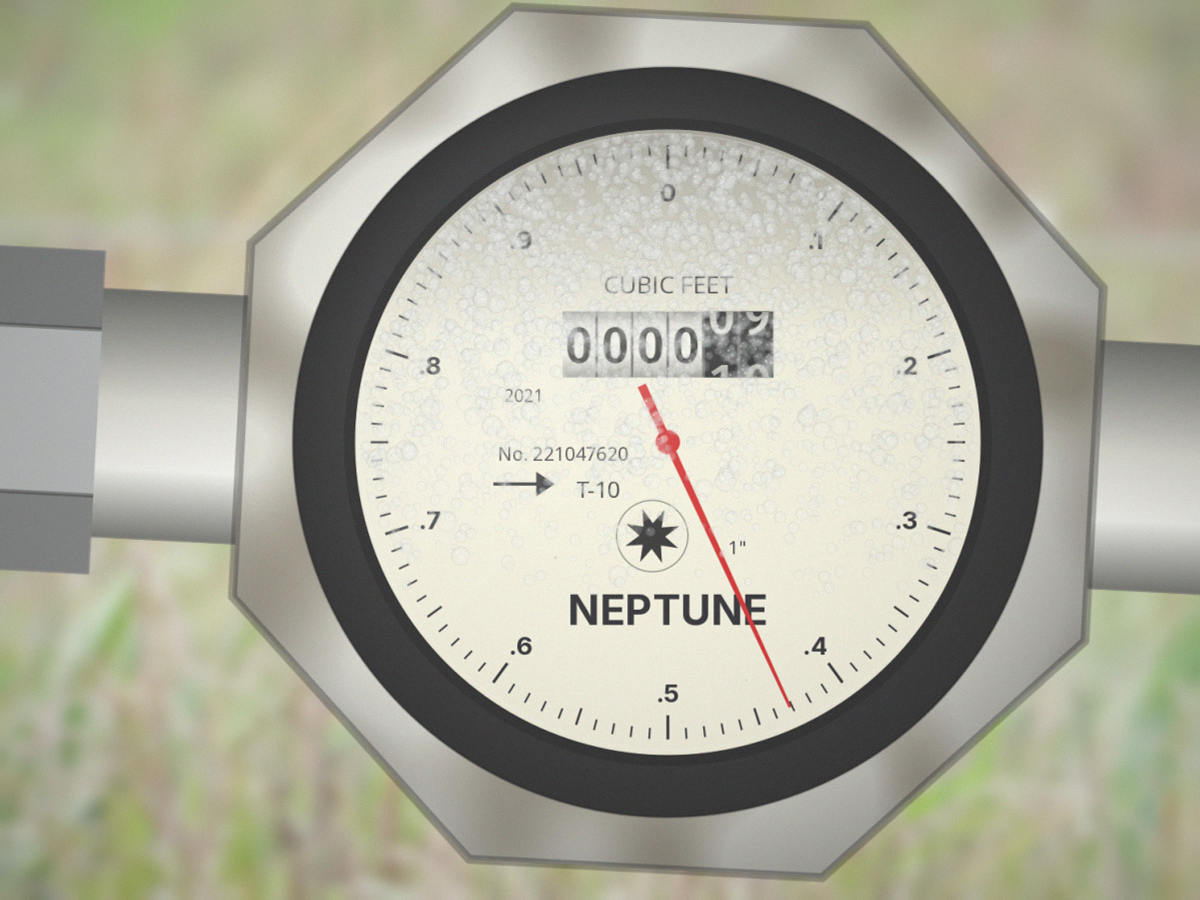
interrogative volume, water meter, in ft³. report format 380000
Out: 9.43
